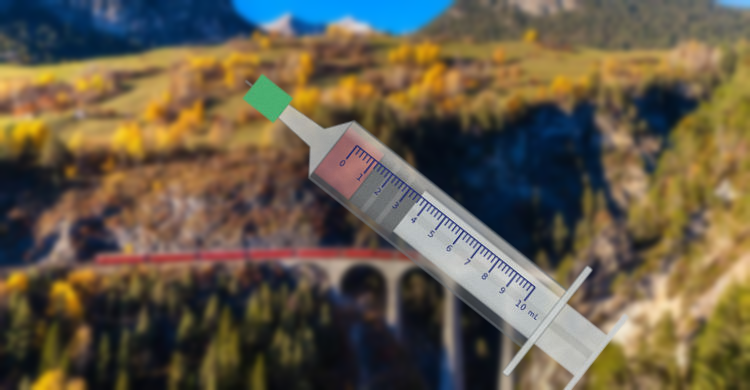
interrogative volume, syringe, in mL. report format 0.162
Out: 1.2
